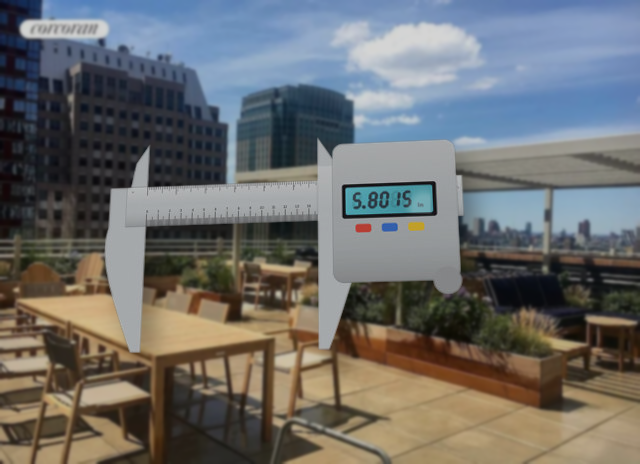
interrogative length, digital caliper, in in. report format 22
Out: 5.8015
